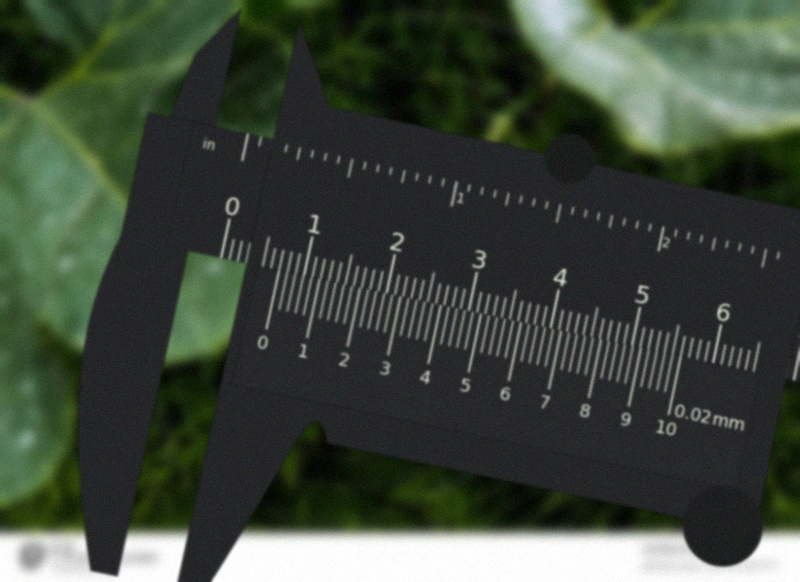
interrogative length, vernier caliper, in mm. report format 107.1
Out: 7.0
